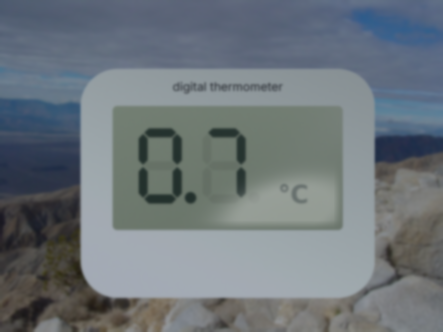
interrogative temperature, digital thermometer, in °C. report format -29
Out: 0.7
